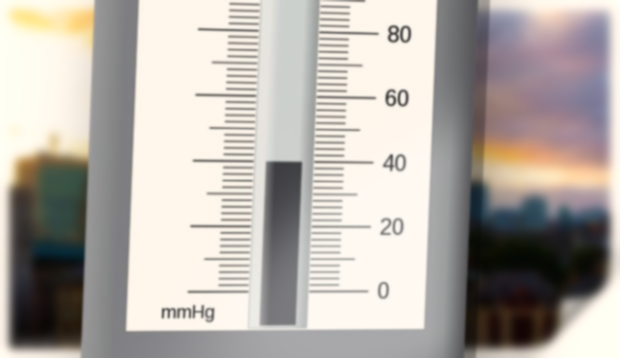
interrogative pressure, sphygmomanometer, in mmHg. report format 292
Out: 40
